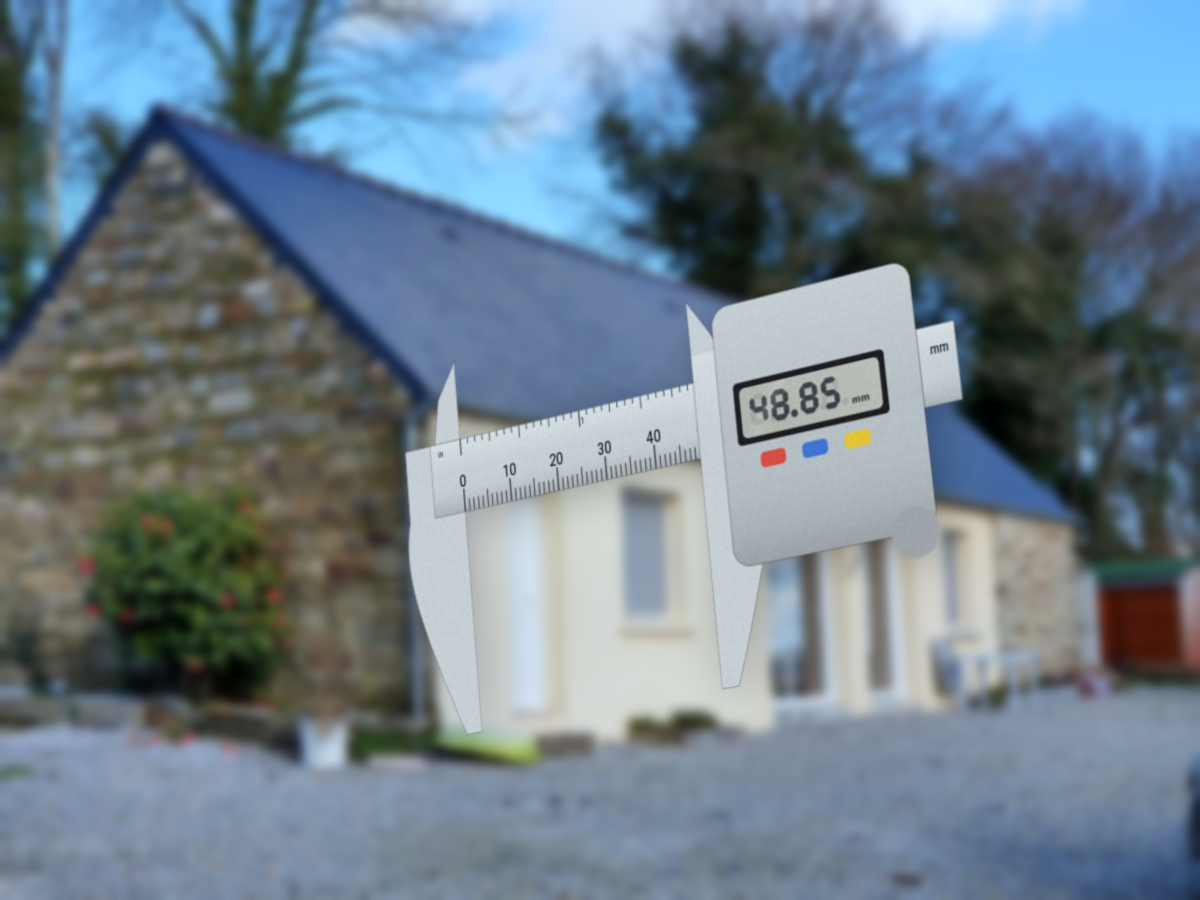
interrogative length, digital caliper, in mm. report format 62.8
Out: 48.85
